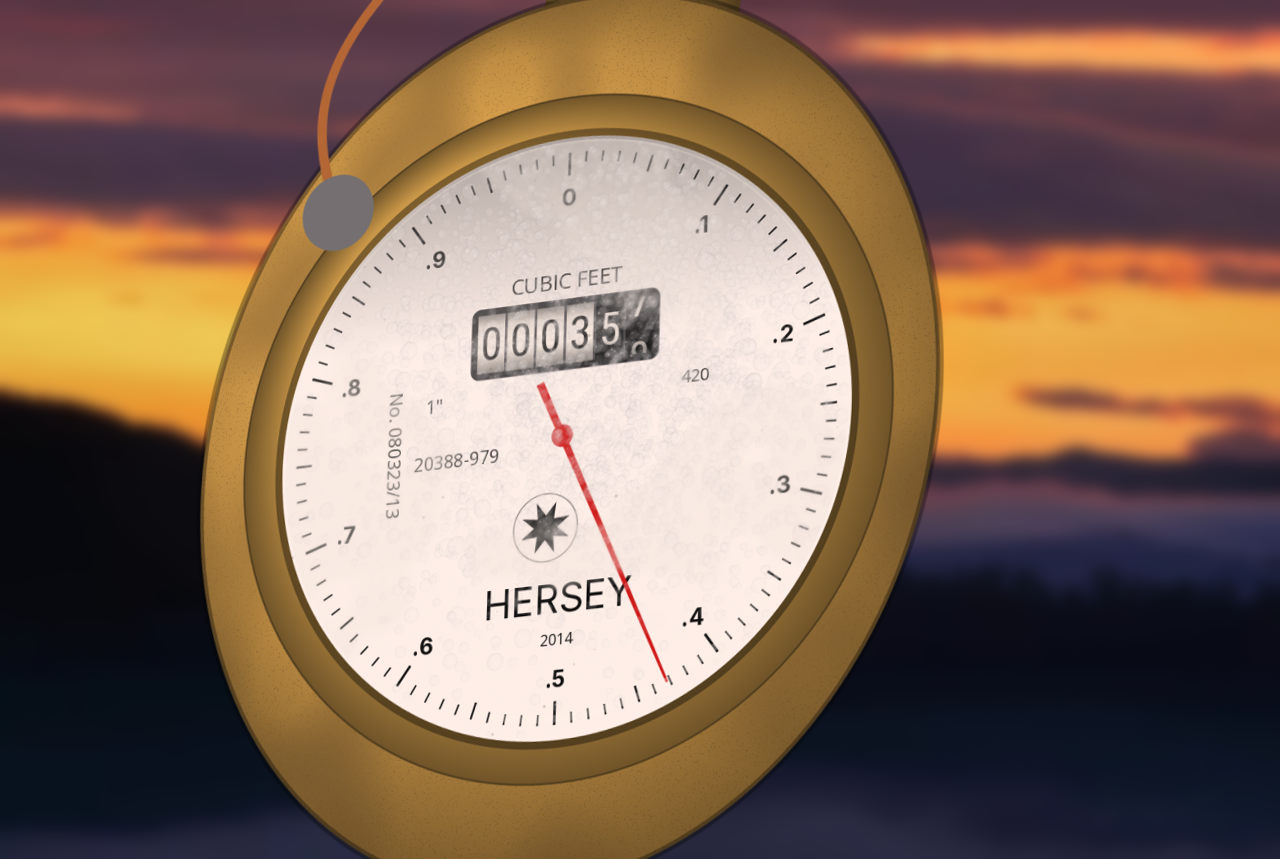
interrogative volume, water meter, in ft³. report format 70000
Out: 357.43
